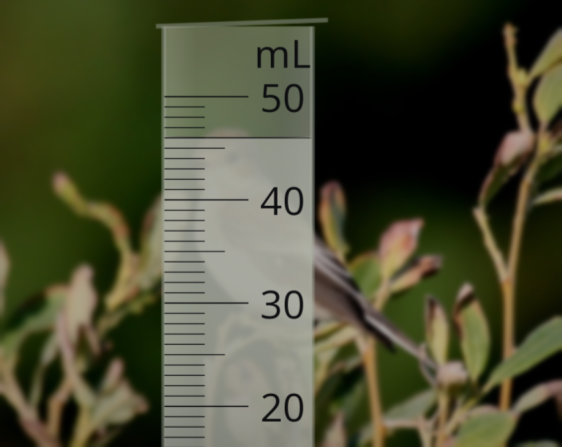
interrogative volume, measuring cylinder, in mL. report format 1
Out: 46
